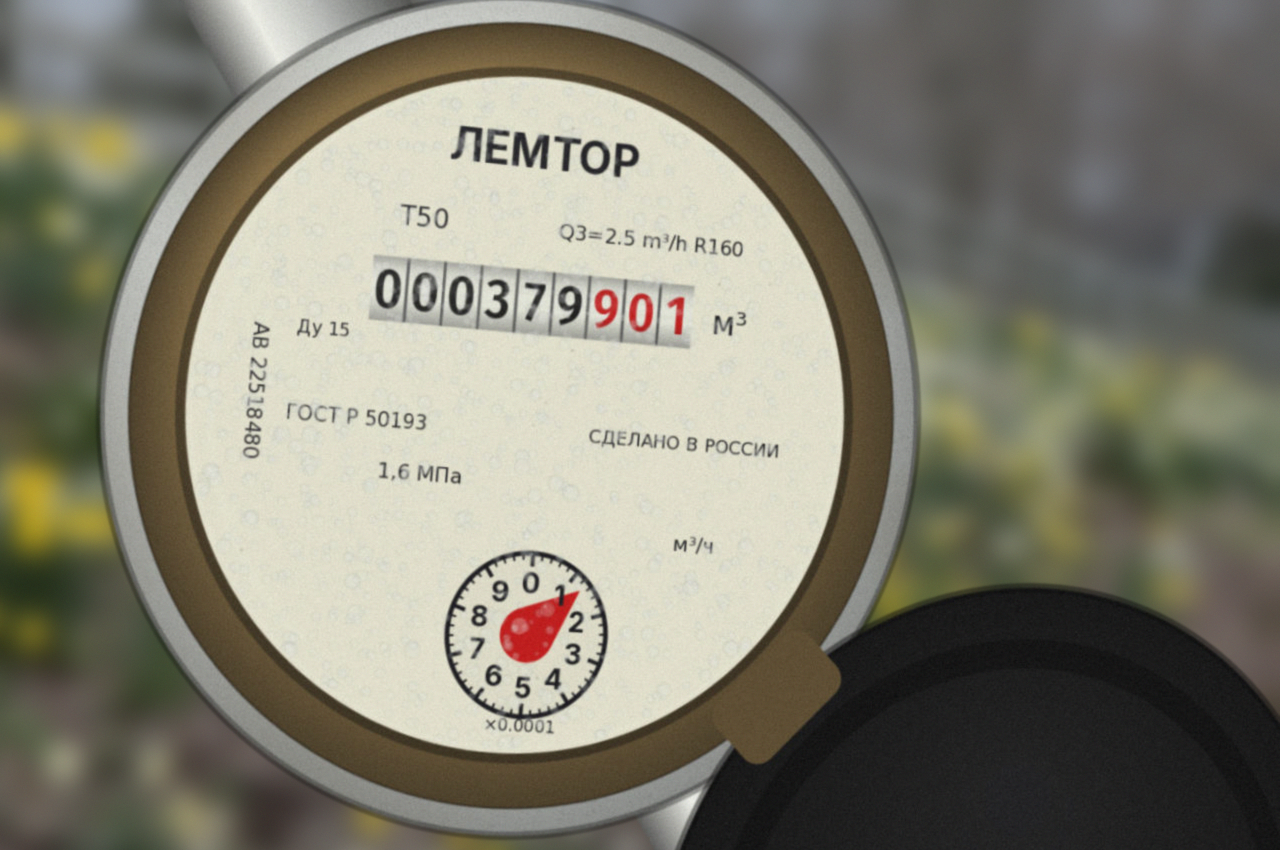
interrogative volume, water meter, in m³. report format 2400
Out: 379.9011
